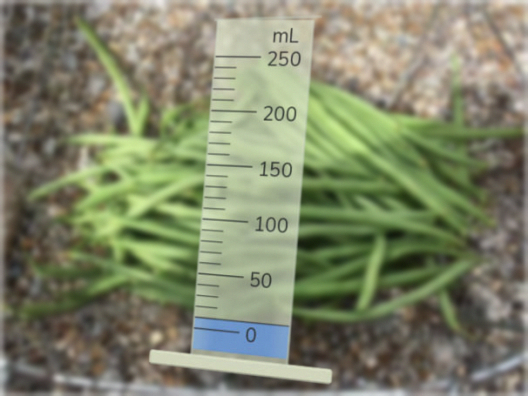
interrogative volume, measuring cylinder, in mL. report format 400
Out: 10
